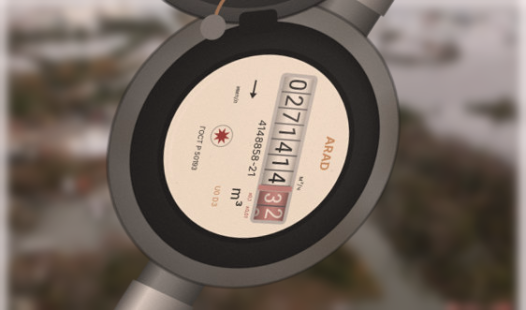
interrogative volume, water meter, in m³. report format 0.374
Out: 271414.32
